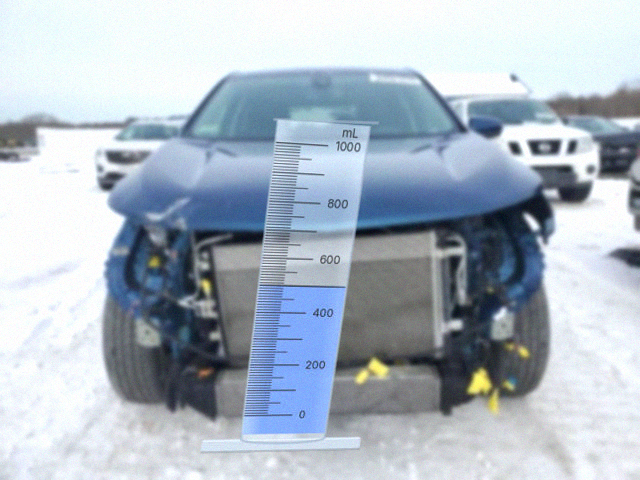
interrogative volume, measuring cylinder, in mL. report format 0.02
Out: 500
